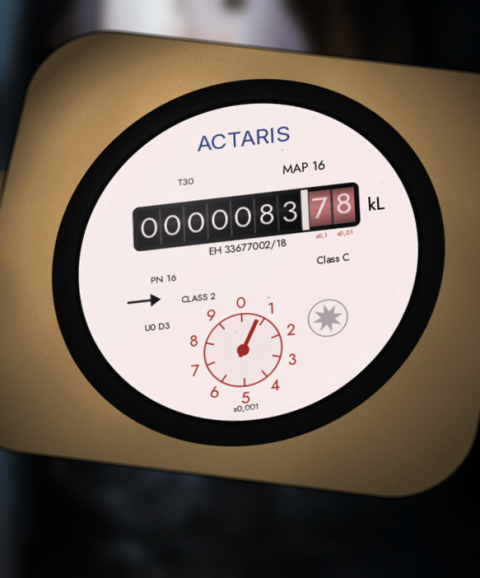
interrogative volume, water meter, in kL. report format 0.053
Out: 83.780
